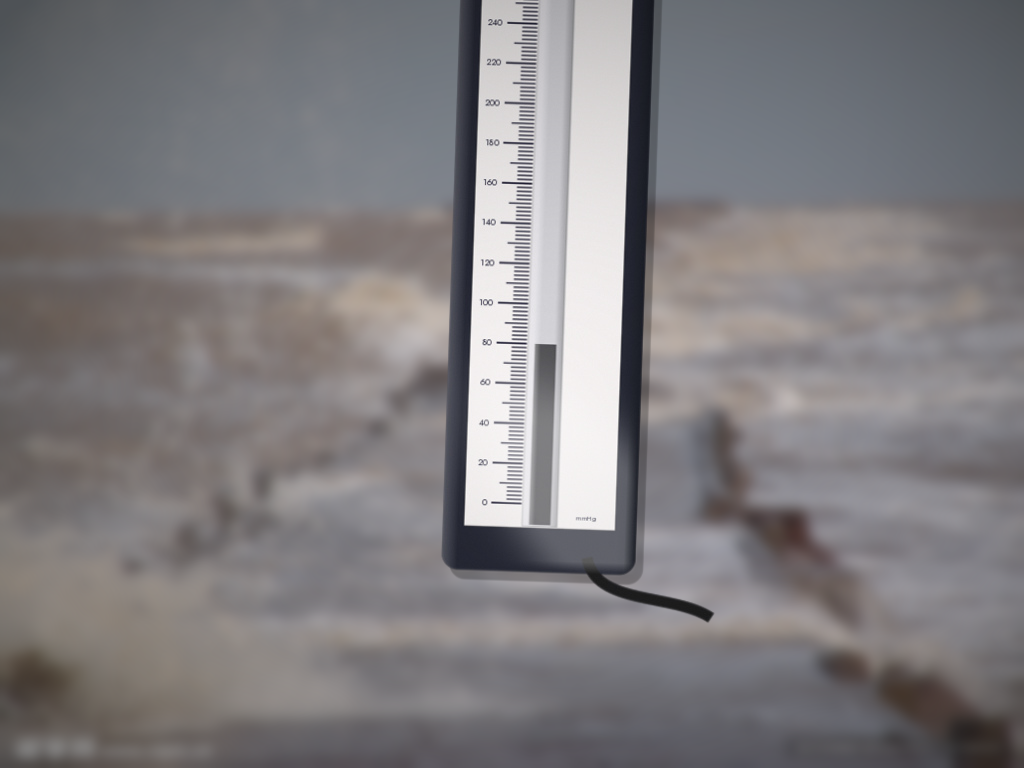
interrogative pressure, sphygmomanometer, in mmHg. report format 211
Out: 80
